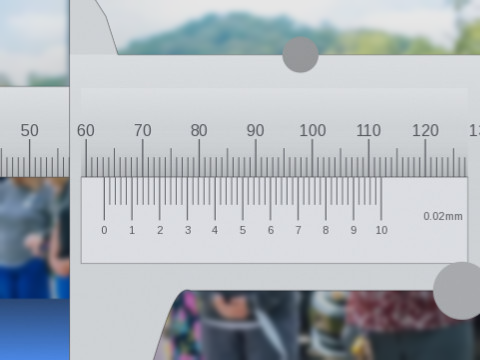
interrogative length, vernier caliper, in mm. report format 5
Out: 63.2
